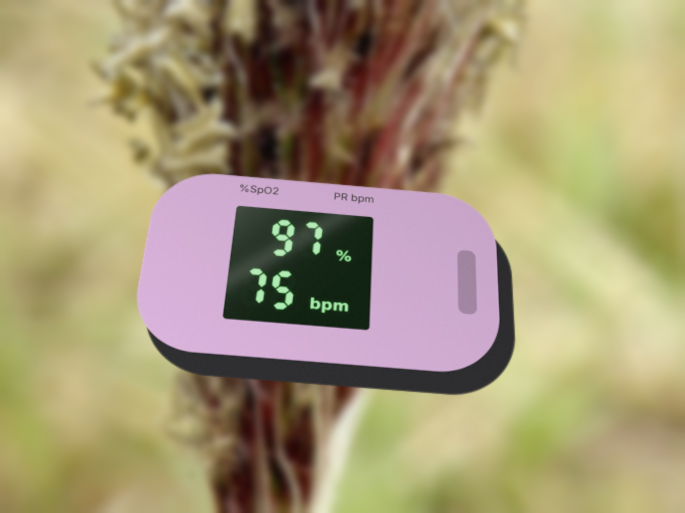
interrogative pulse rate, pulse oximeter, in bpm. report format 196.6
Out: 75
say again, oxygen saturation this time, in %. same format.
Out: 97
